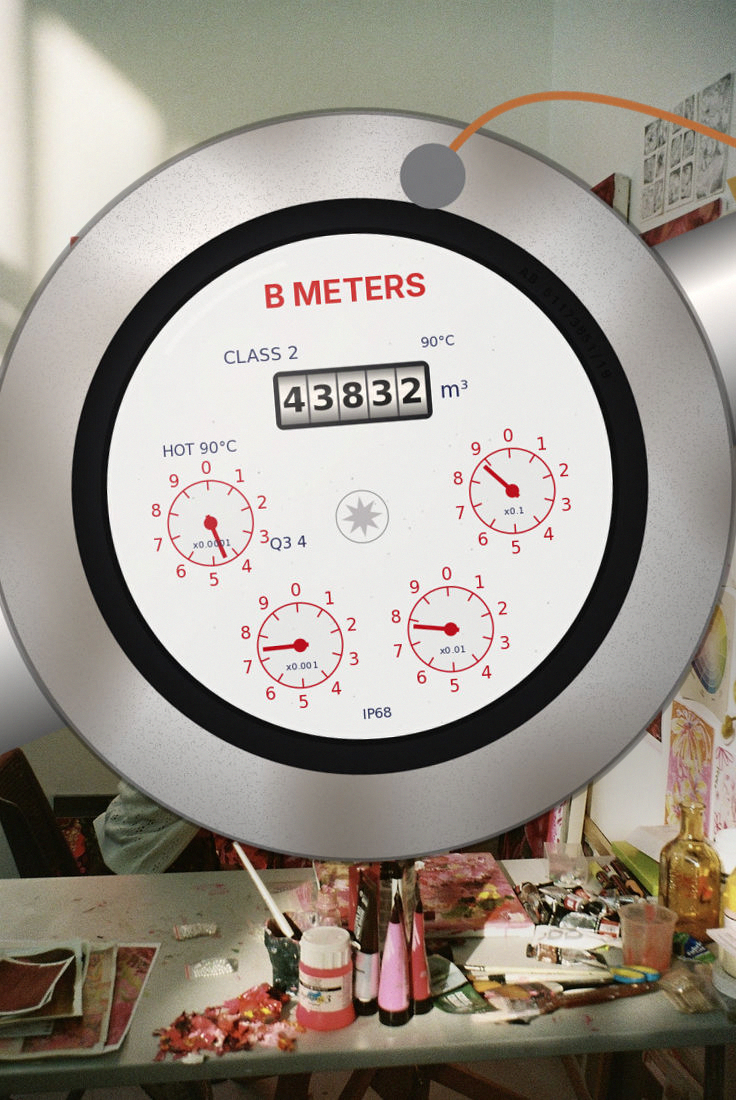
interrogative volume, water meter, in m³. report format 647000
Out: 43832.8774
